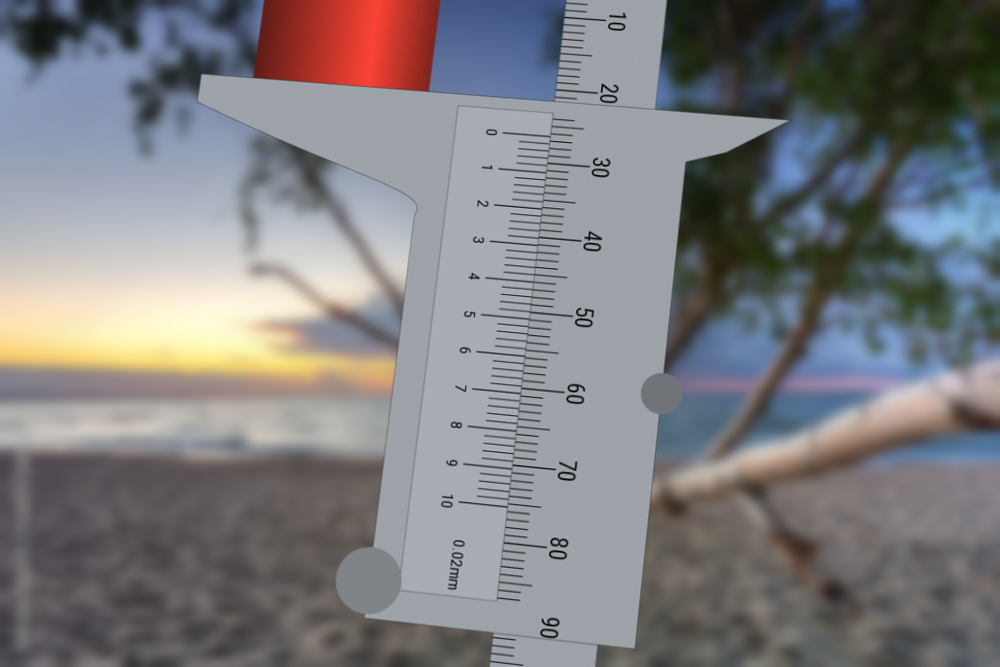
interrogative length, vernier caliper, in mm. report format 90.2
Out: 26.4
